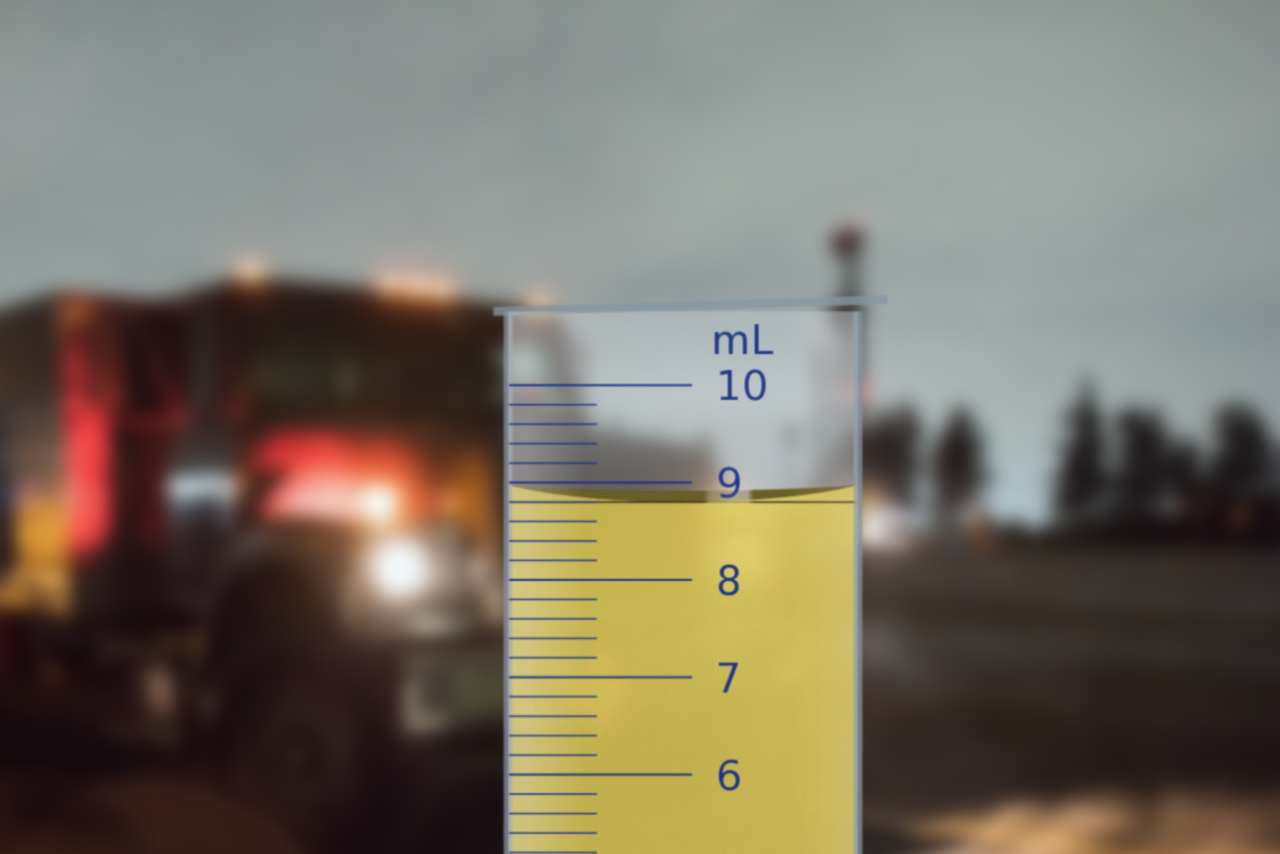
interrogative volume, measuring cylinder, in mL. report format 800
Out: 8.8
